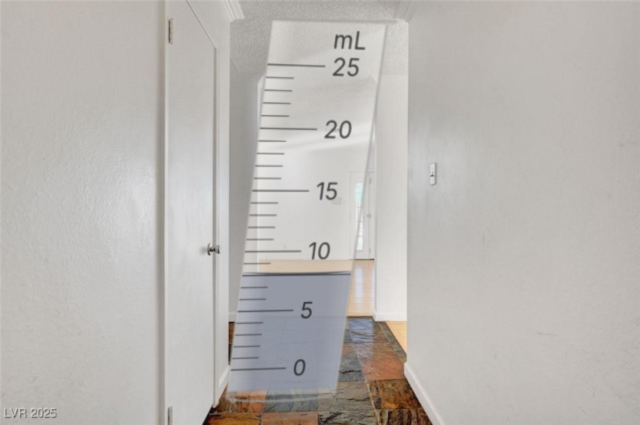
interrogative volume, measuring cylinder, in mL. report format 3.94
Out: 8
